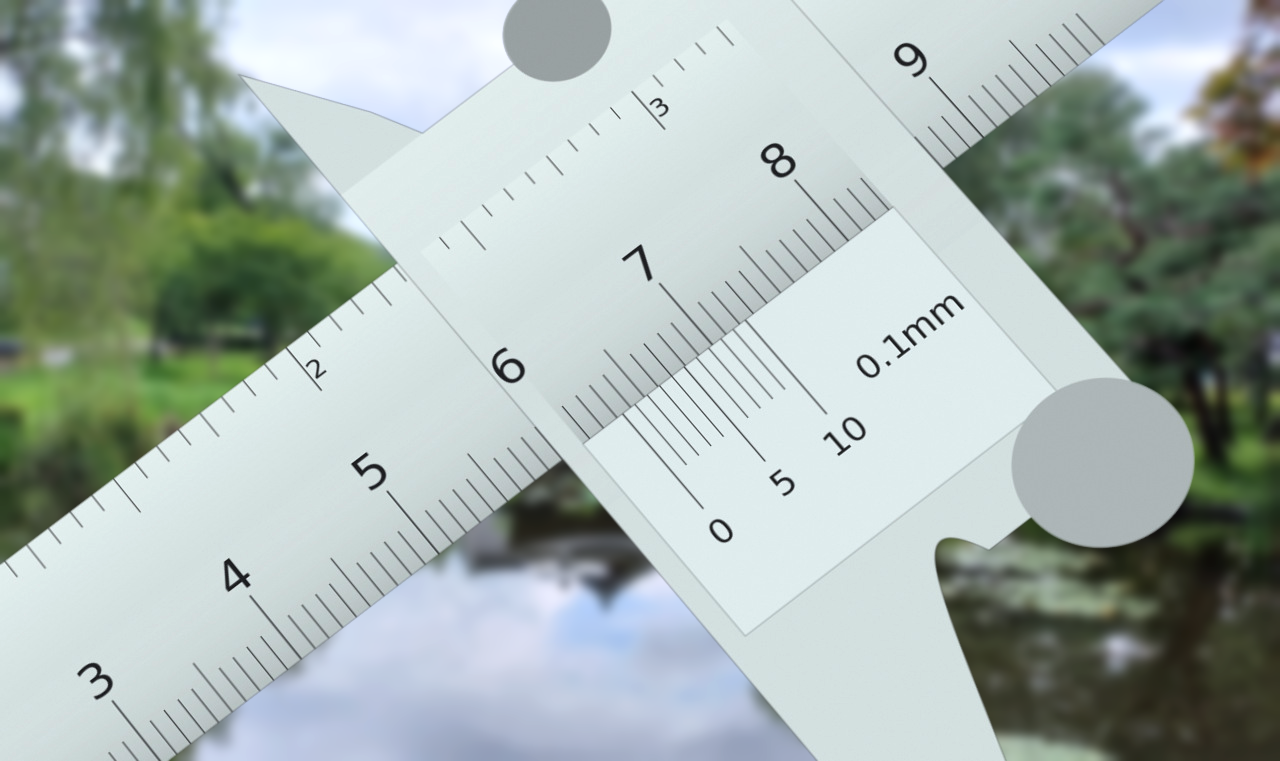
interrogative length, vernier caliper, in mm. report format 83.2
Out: 63.4
